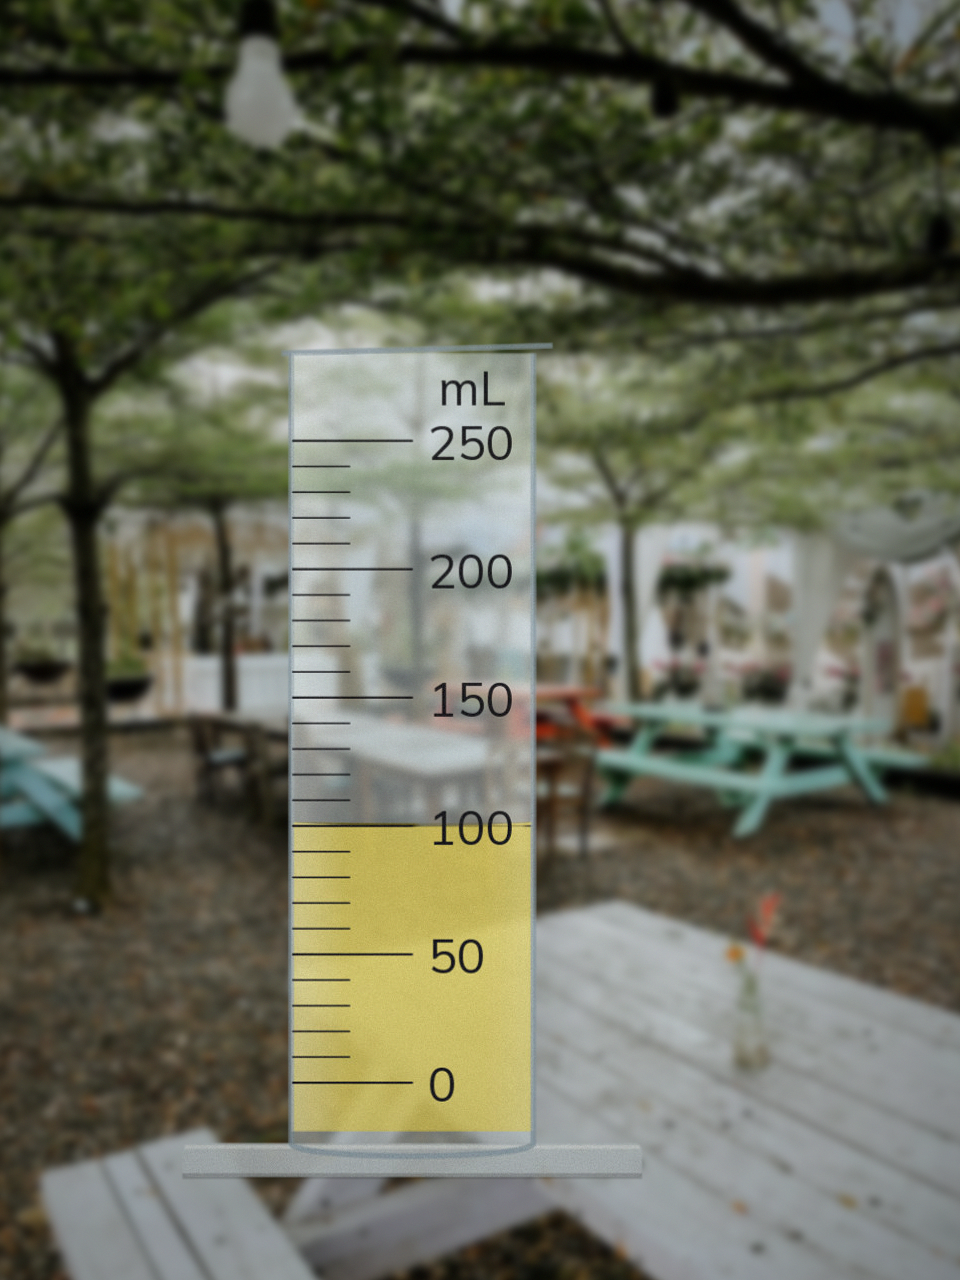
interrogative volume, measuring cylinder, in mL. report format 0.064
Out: 100
